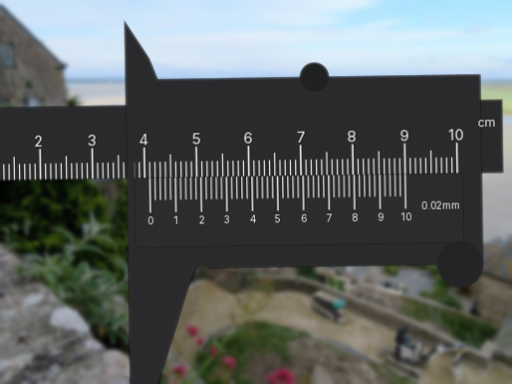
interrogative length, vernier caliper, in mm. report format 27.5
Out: 41.0
